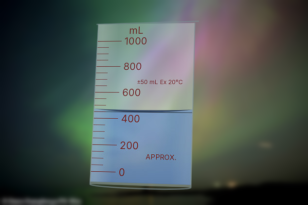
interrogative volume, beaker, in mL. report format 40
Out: 450
